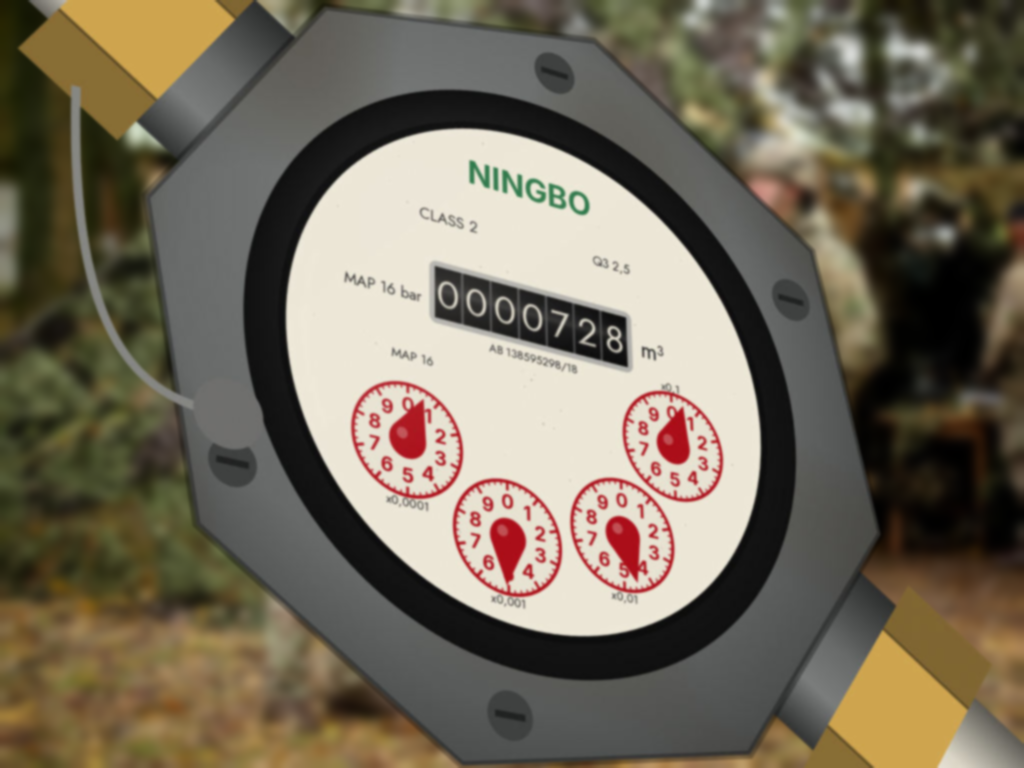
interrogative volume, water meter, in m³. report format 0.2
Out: 728.0450
